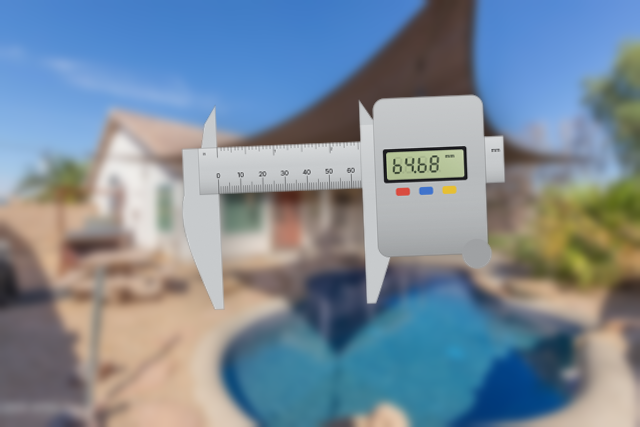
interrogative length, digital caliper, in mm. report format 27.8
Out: 64.68
